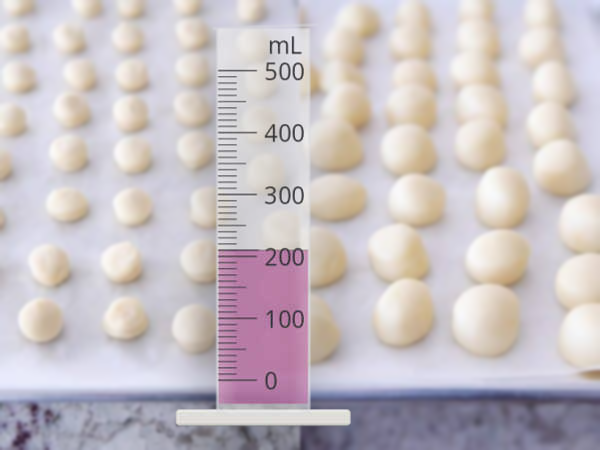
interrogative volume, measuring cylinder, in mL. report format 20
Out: 210
